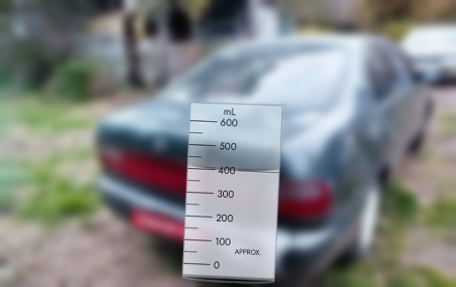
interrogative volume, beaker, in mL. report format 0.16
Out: 400
